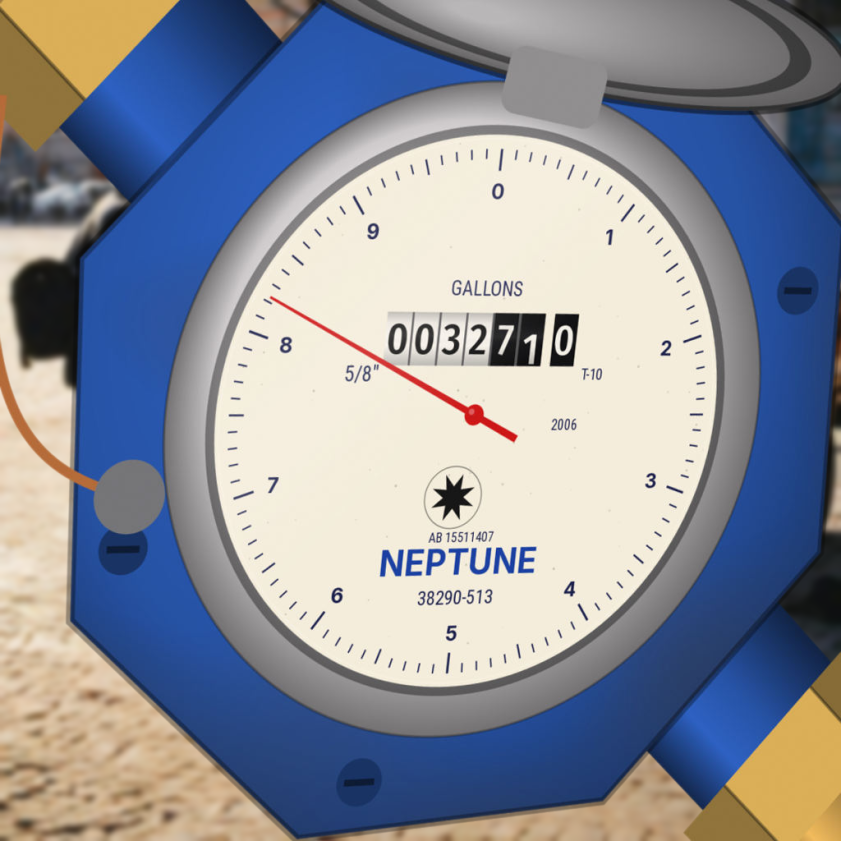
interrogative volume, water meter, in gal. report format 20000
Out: 32708.2
